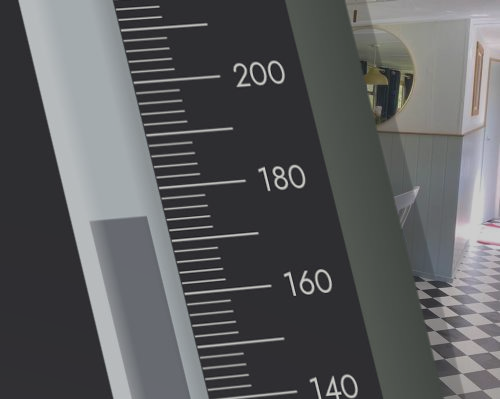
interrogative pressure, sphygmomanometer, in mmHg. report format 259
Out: 175
